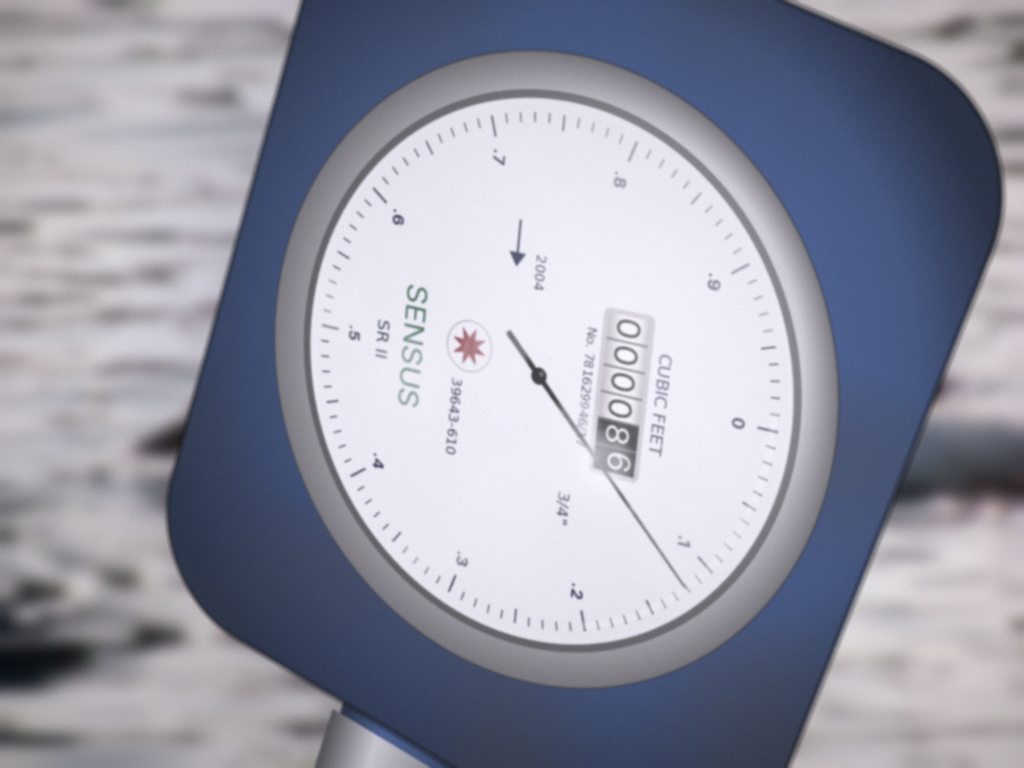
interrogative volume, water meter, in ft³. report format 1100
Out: 86.12
